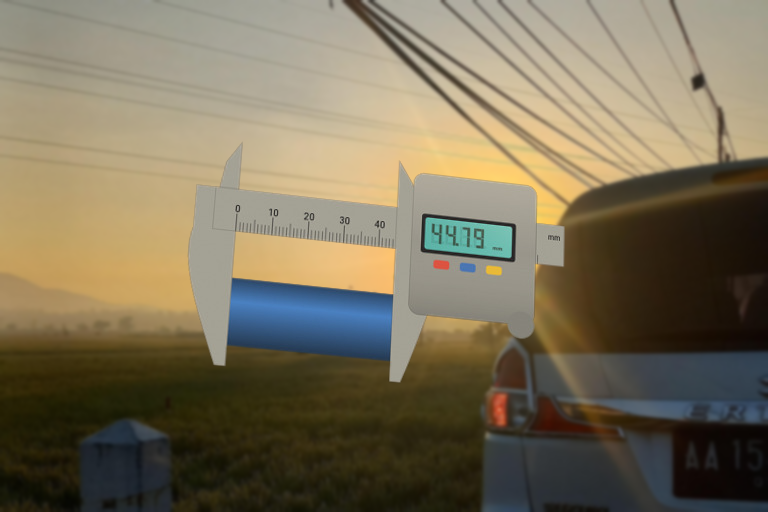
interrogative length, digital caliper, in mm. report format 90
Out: 44.79
